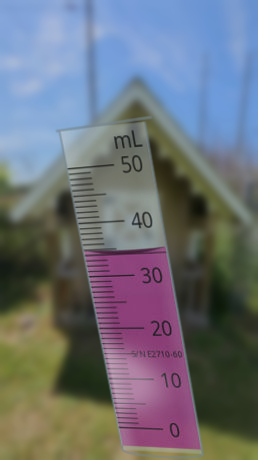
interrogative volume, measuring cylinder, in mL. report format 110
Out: 34
